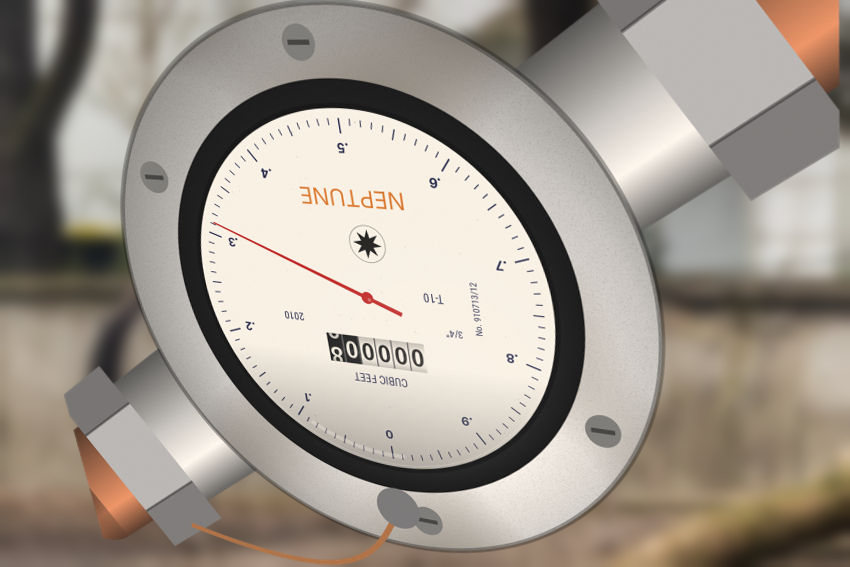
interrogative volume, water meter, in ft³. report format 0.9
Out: 8.31
